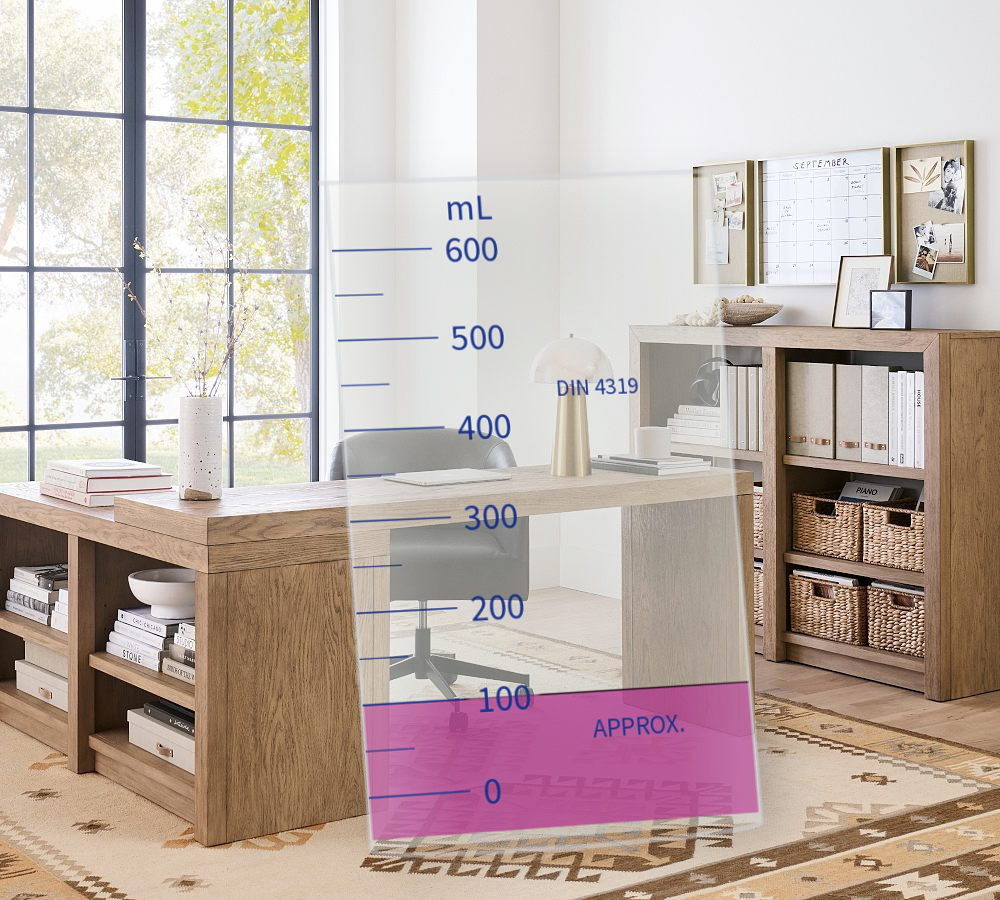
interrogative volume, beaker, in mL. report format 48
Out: 100
